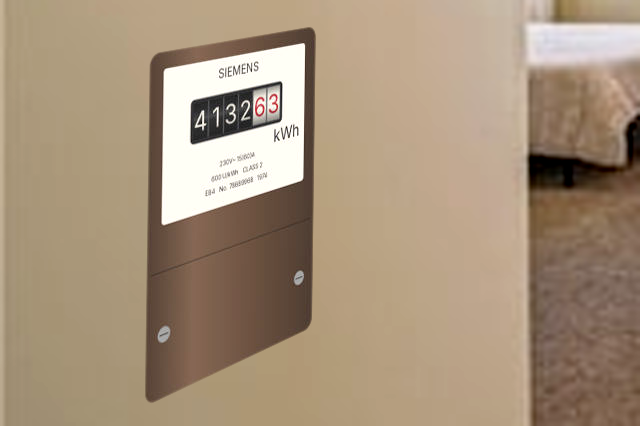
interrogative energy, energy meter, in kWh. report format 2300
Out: 4132.63
